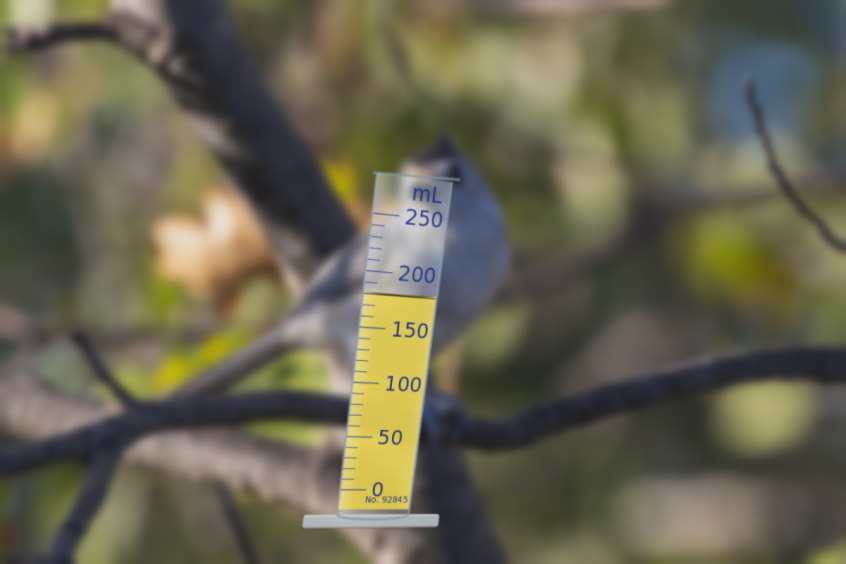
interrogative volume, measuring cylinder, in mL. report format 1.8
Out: 180
